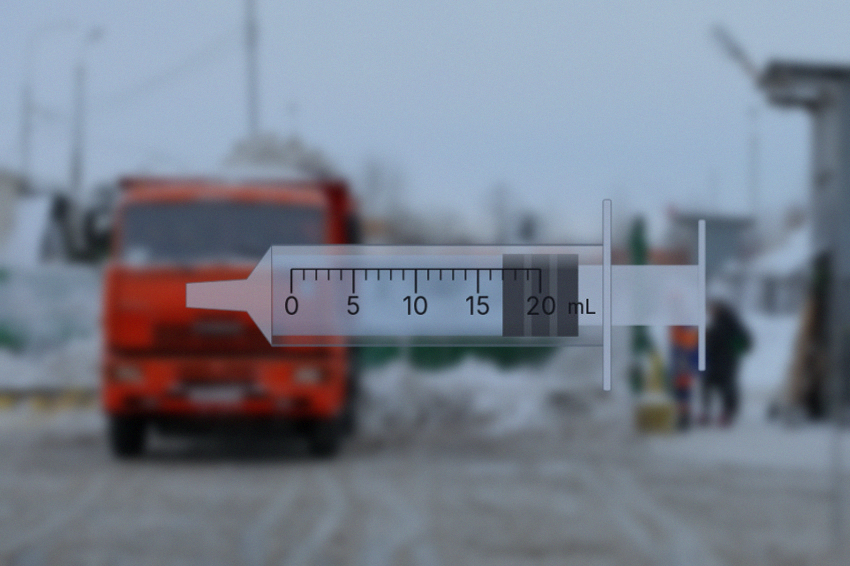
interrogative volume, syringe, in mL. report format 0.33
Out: 17
